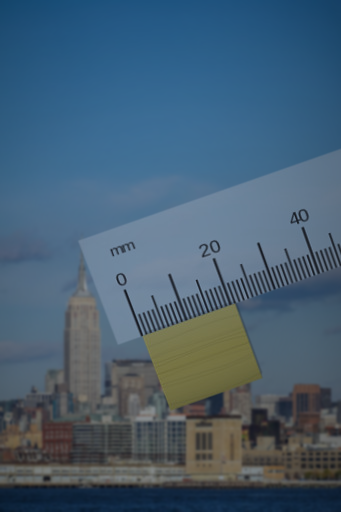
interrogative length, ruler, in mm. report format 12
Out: 21
